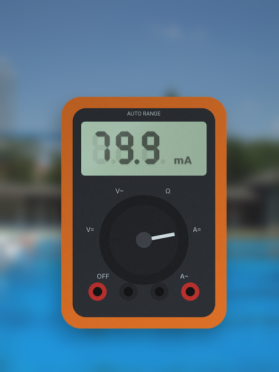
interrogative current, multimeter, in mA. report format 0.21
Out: 79.9
